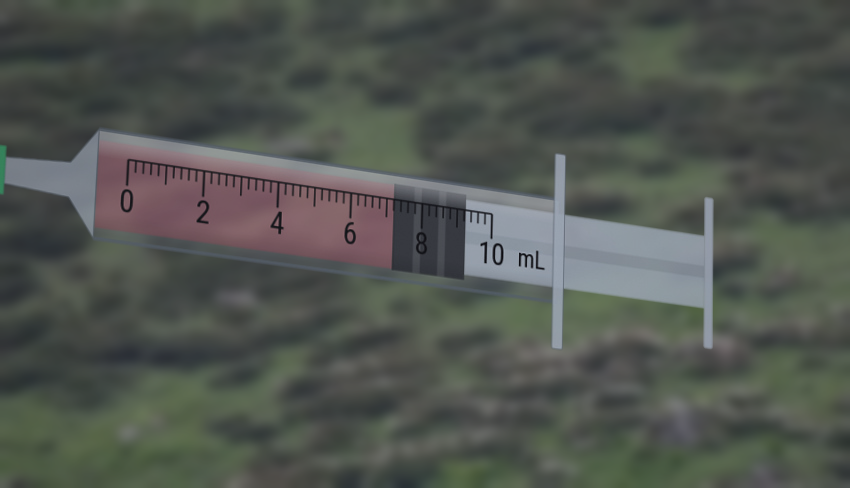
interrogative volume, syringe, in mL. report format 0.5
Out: 7.2
